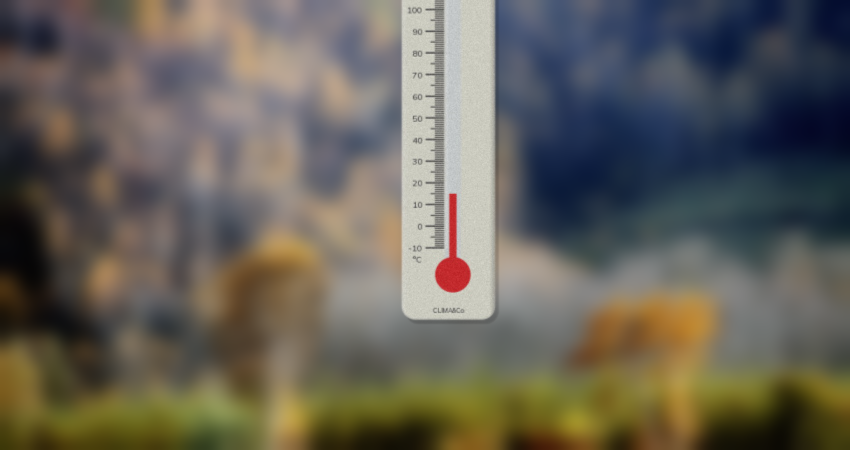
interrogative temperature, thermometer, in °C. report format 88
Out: 15
